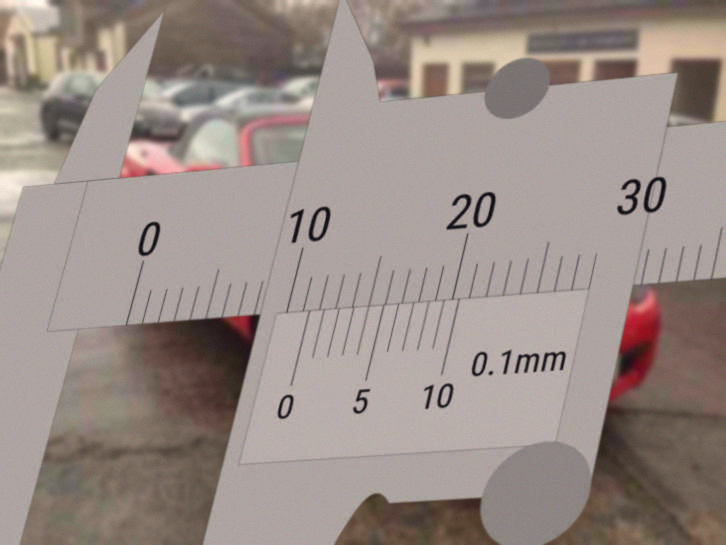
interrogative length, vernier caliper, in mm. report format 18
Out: 11.4
